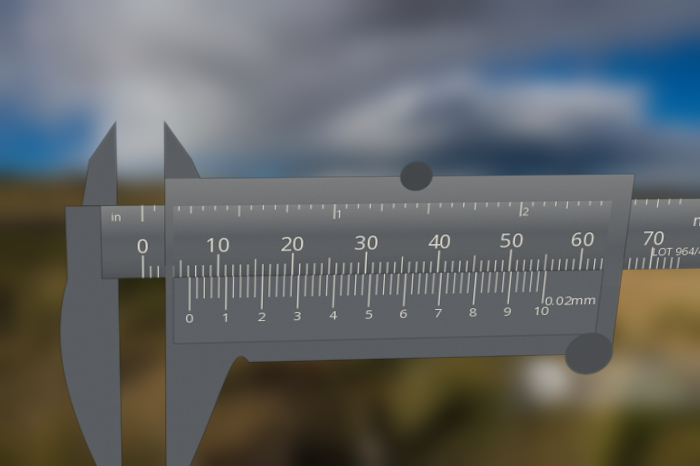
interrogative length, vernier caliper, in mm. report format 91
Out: 6.2
